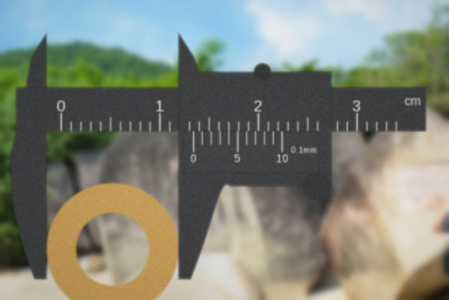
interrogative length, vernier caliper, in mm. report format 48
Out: 13.4
